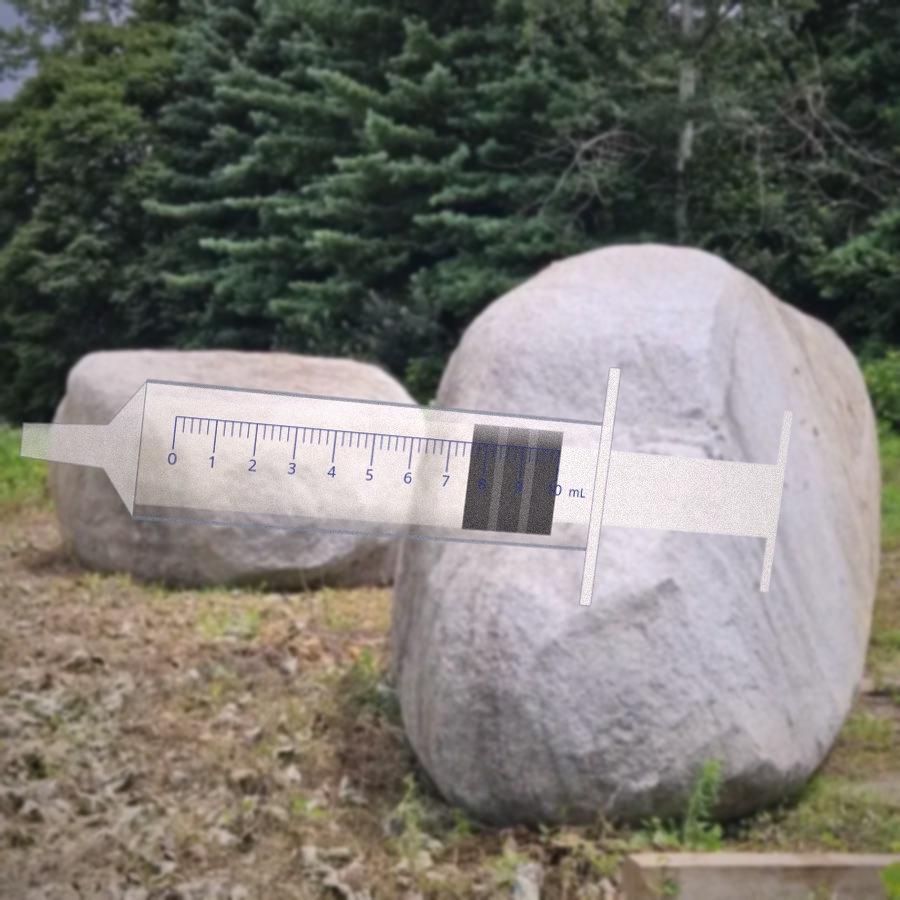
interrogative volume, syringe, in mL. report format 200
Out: 7.6
